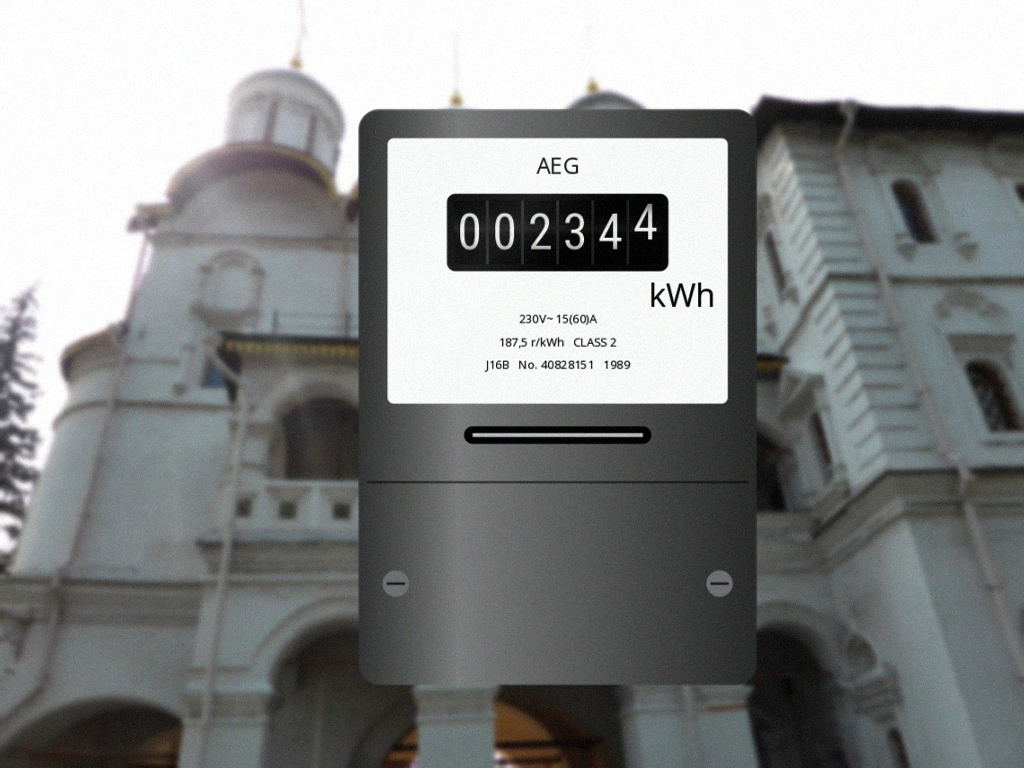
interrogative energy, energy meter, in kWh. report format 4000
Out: 2344
